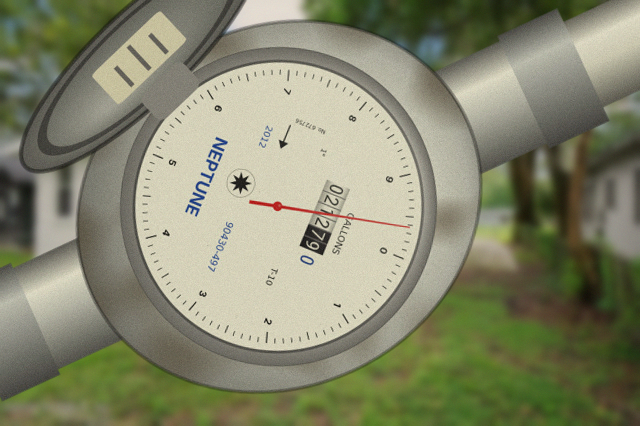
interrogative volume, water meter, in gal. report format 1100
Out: 212789.6
